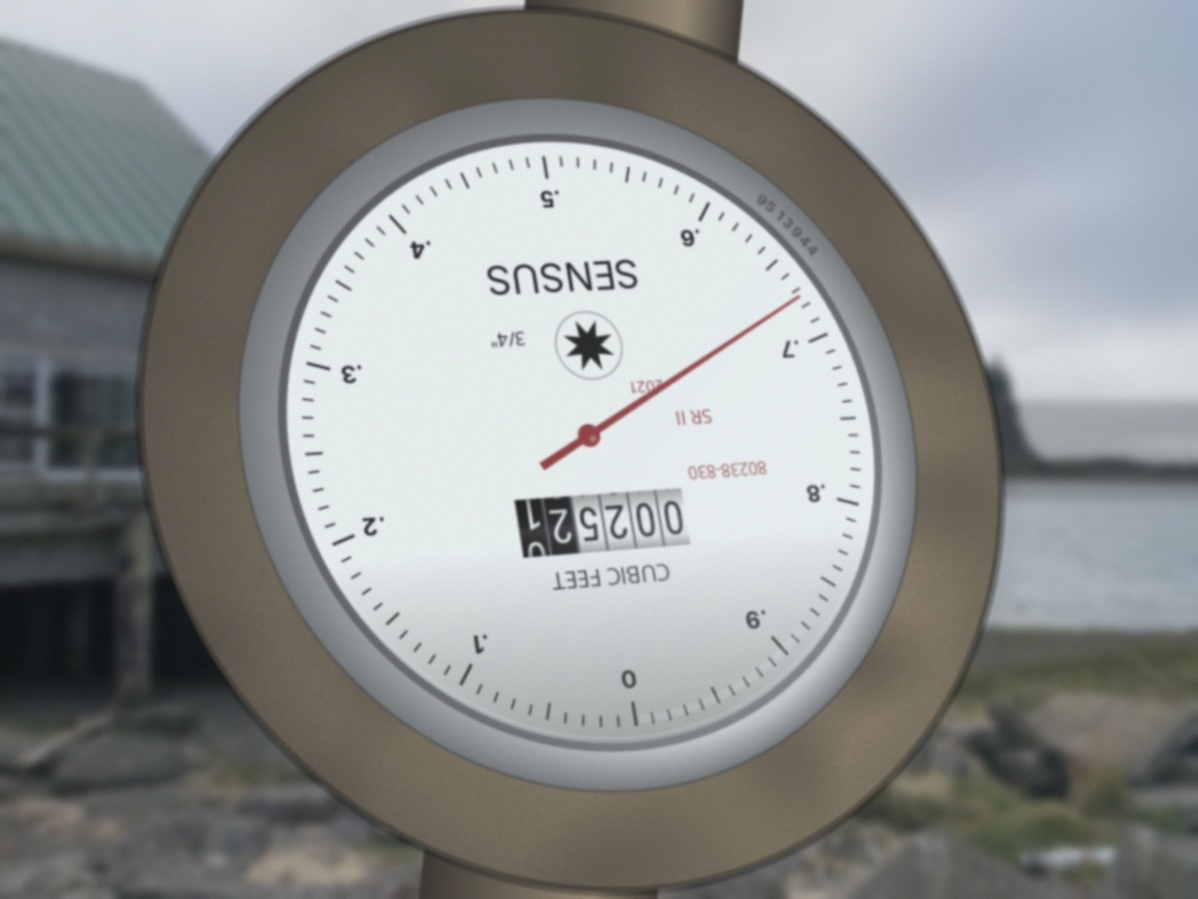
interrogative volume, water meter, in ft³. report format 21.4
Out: 2520.67
